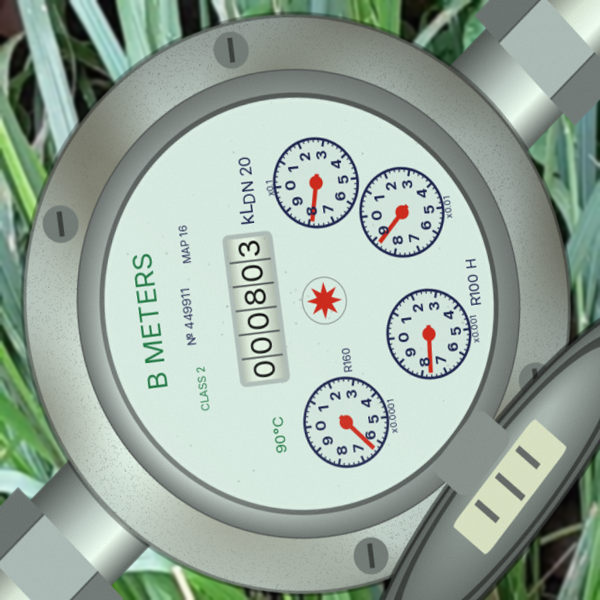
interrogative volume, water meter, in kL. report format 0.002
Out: 803.7876
